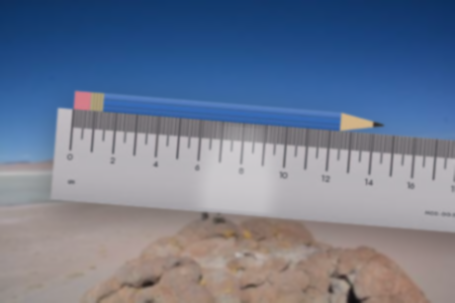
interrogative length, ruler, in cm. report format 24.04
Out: 14.5
